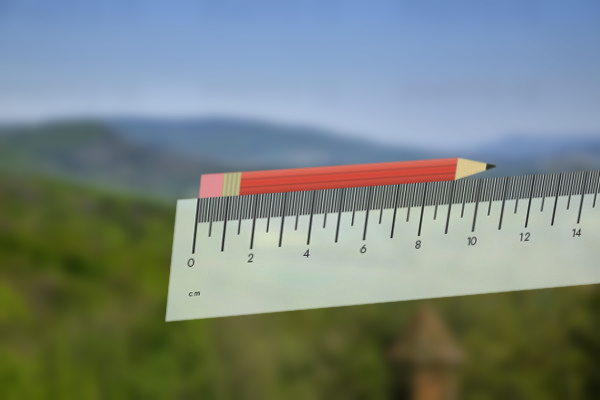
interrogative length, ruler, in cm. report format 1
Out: 10.5
